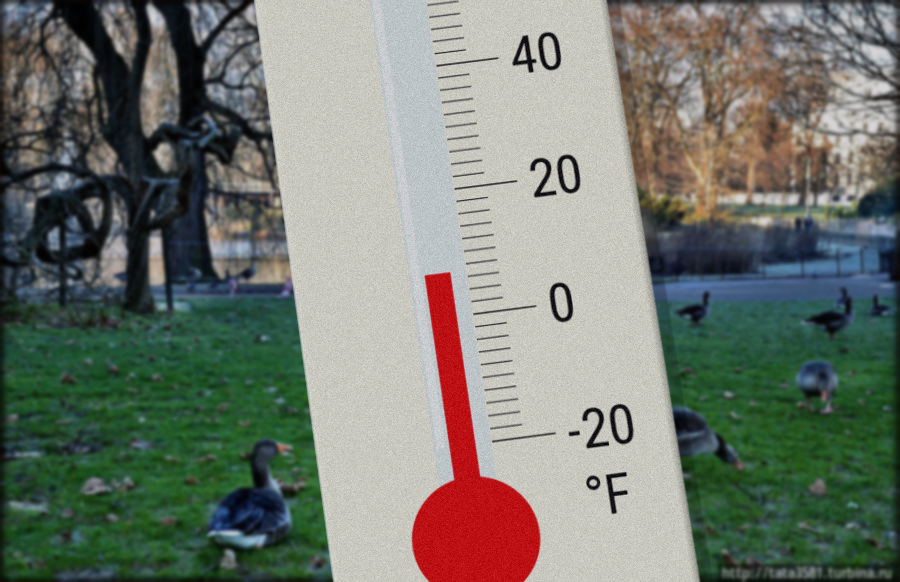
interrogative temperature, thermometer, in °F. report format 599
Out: 7
